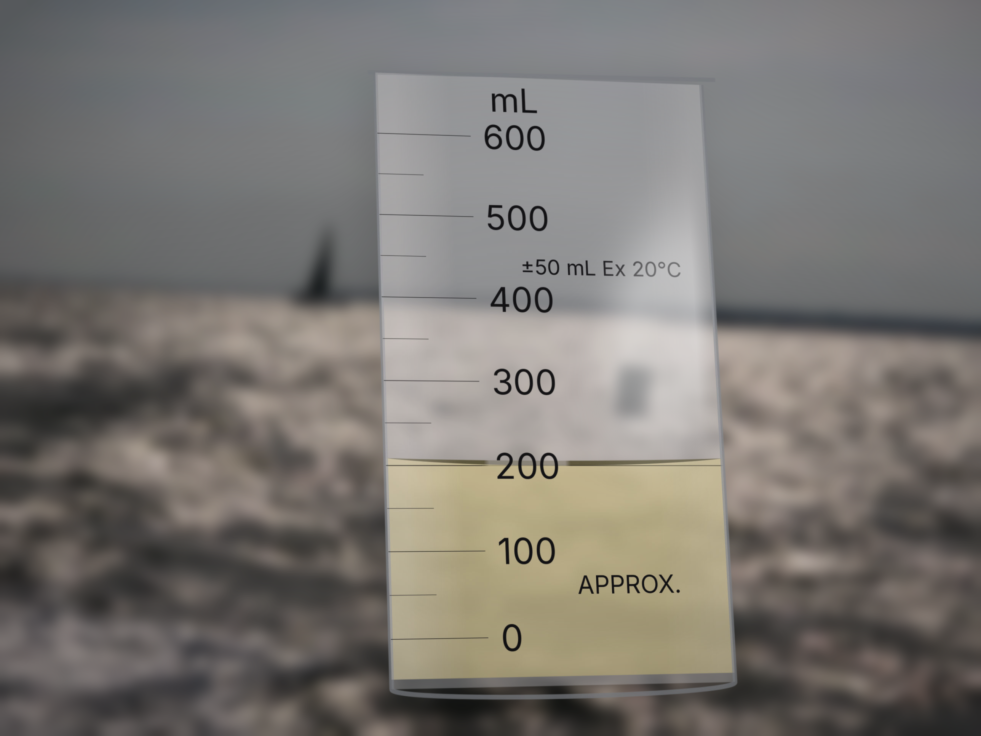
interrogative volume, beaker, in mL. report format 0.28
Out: 200
